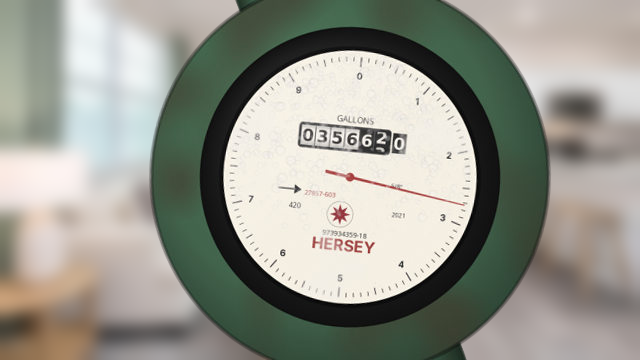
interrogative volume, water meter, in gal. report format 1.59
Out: 356622.7
